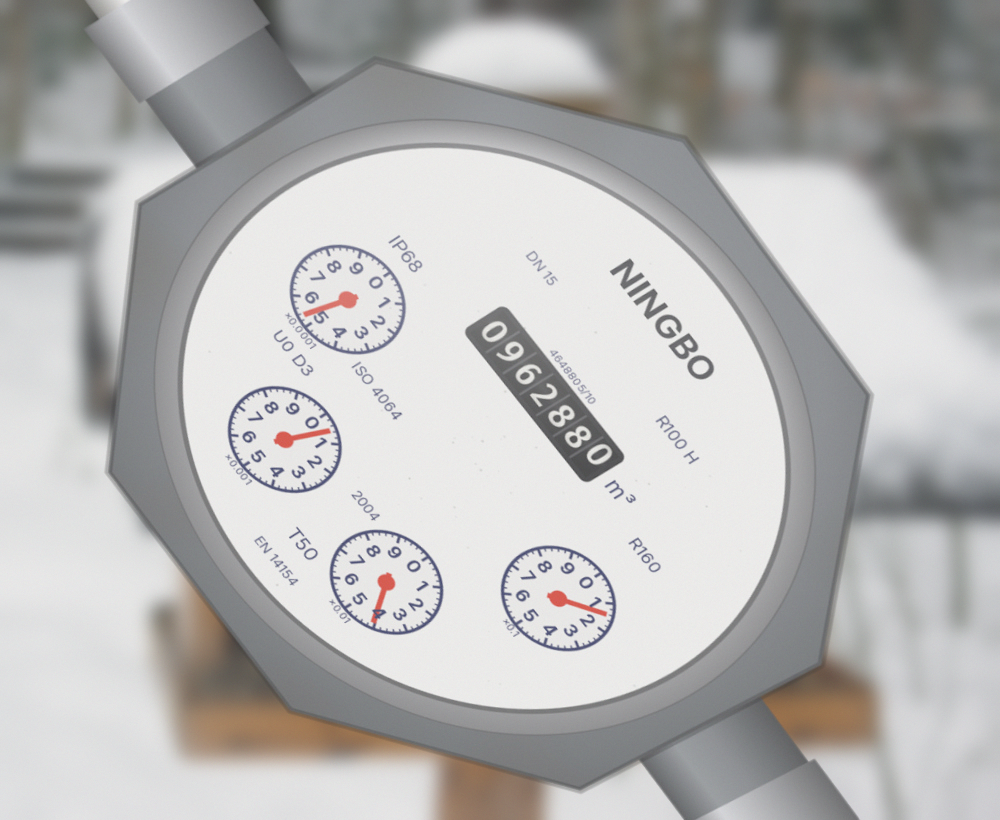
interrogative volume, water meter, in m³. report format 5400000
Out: 962880.1405
